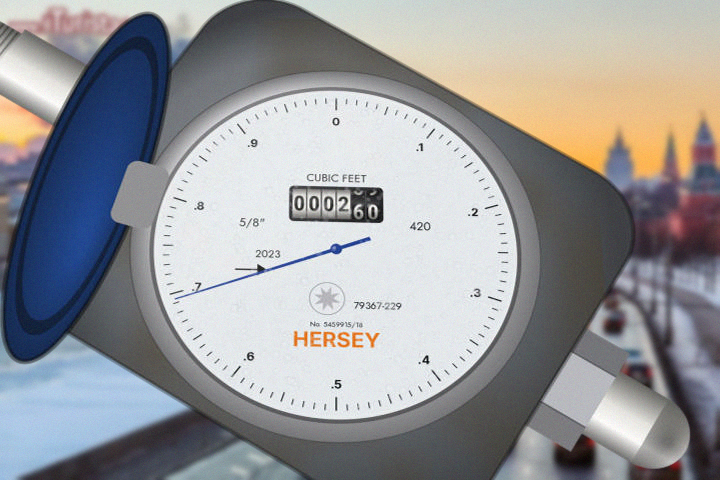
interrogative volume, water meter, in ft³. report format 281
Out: 259.69
